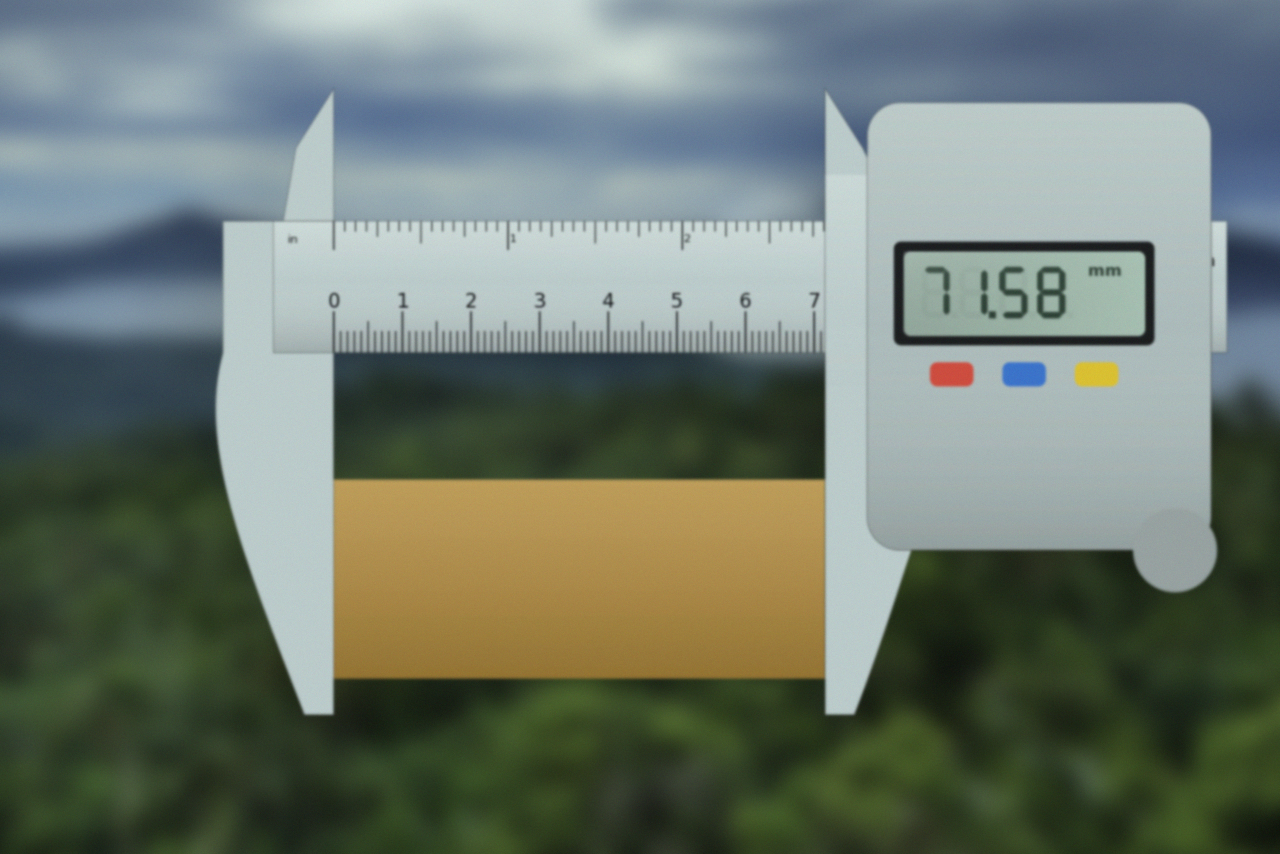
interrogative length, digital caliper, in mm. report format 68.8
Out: 71.58
